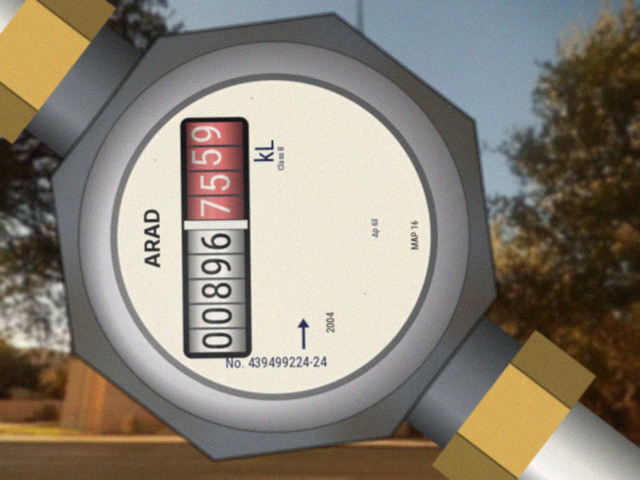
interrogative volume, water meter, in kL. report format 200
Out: 896.7559
